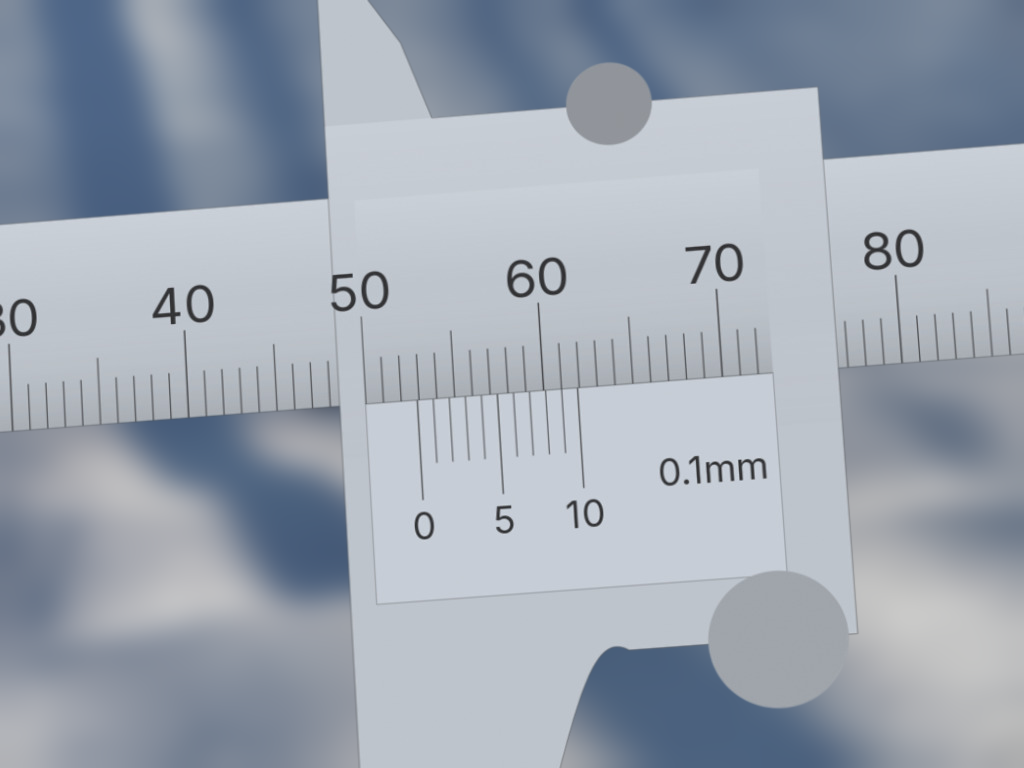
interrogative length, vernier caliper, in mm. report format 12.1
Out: 52.9
